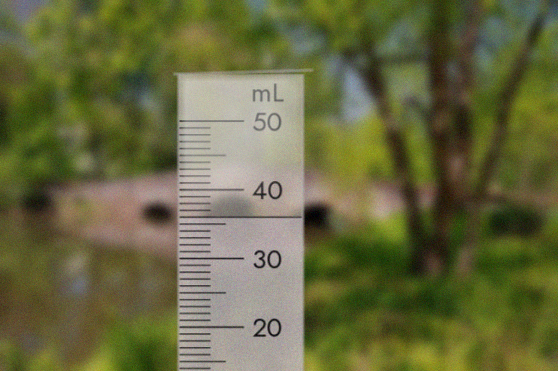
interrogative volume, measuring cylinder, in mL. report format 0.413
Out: 36
